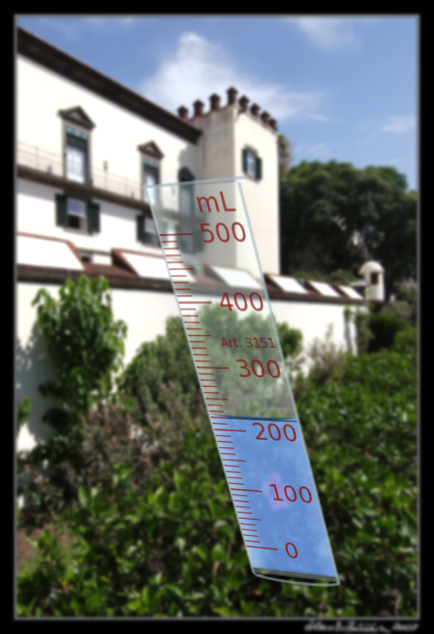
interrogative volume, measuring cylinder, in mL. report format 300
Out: 220
